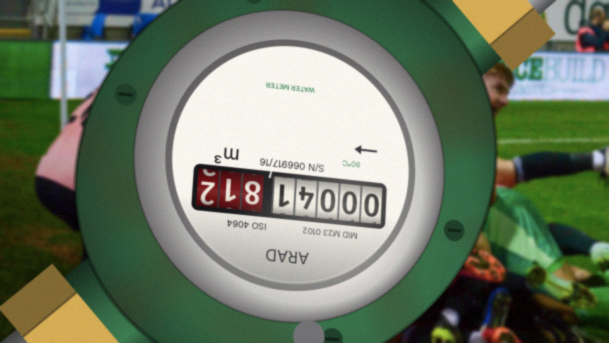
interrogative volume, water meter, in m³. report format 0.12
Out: 41.812
